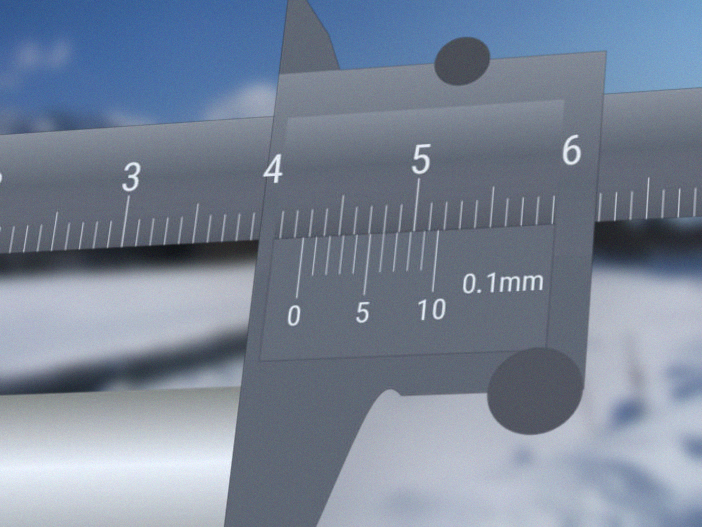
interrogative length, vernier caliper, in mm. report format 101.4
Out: 42.6
